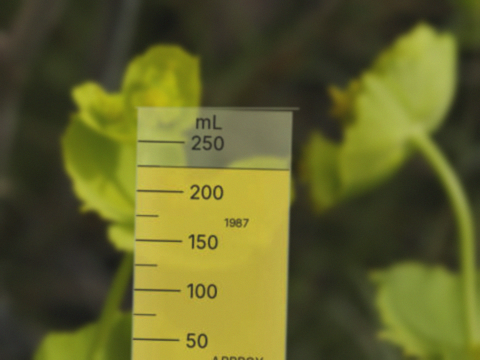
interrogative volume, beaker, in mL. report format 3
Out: 225
